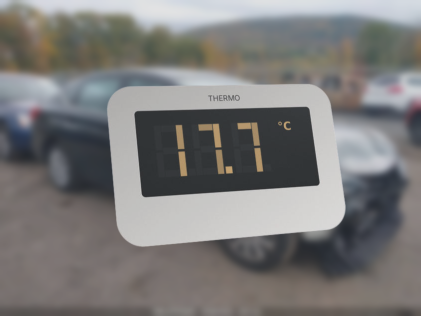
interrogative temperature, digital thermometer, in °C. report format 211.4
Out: 17.7
